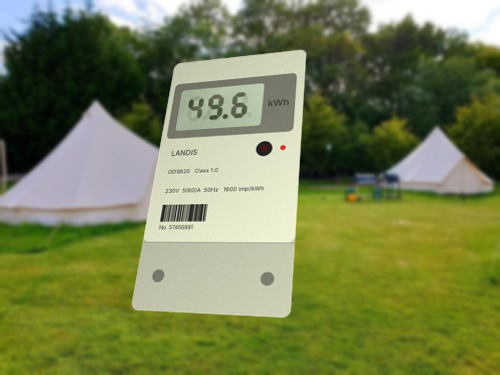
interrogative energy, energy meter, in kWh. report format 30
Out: 49.6
